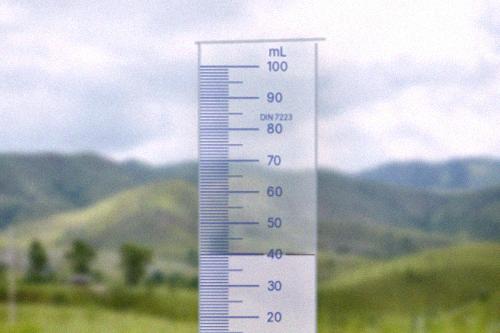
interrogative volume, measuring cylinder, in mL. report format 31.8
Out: 40
